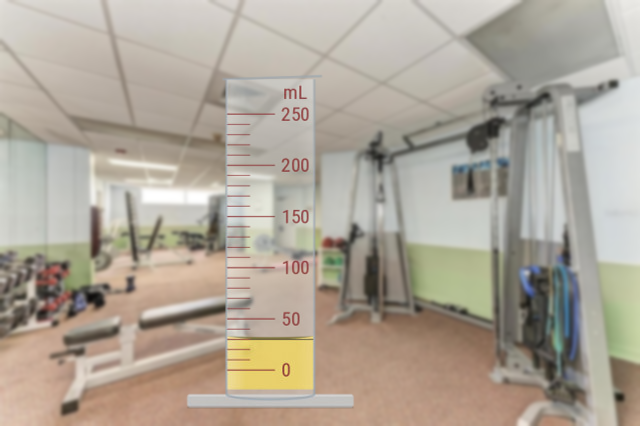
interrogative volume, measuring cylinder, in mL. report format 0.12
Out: 30
